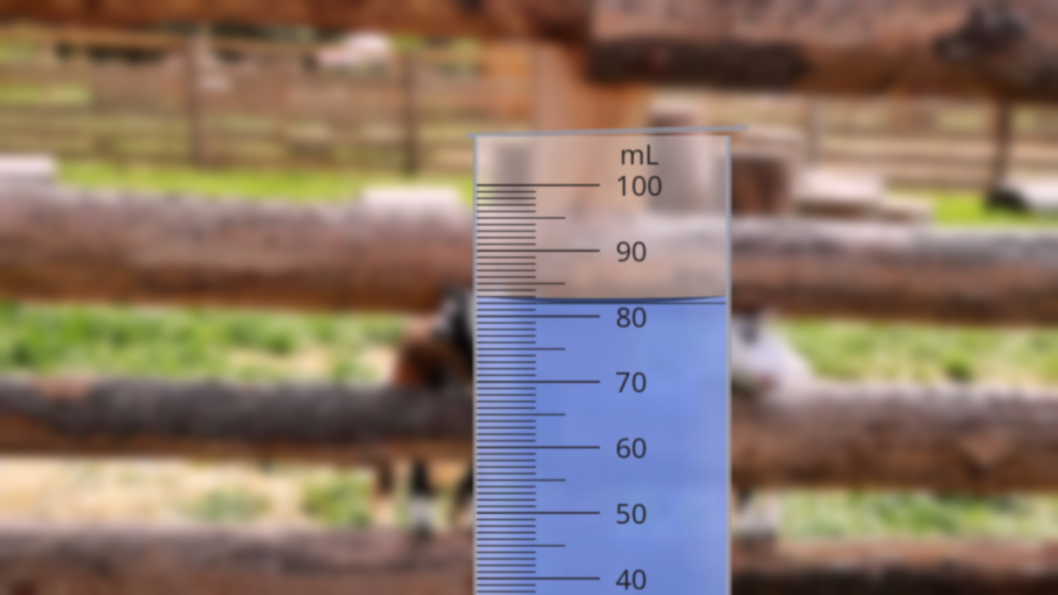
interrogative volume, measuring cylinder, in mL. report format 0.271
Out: 82
